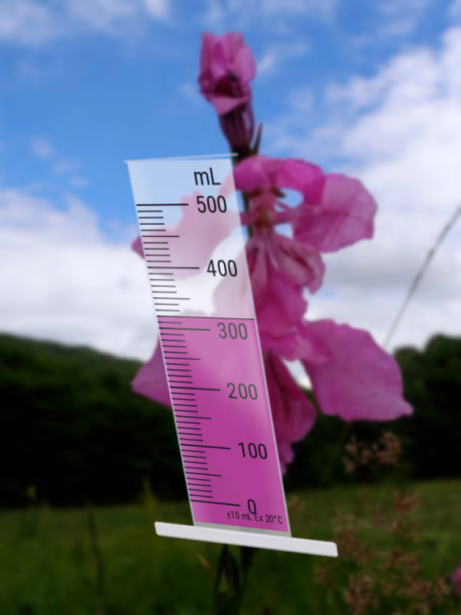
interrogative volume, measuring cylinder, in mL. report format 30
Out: 320
